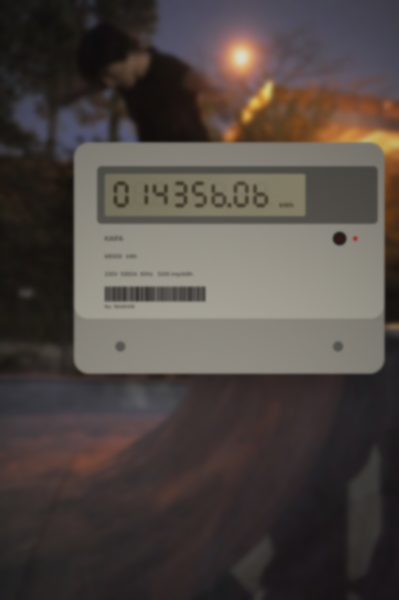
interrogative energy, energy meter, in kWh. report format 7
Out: 14356.06
